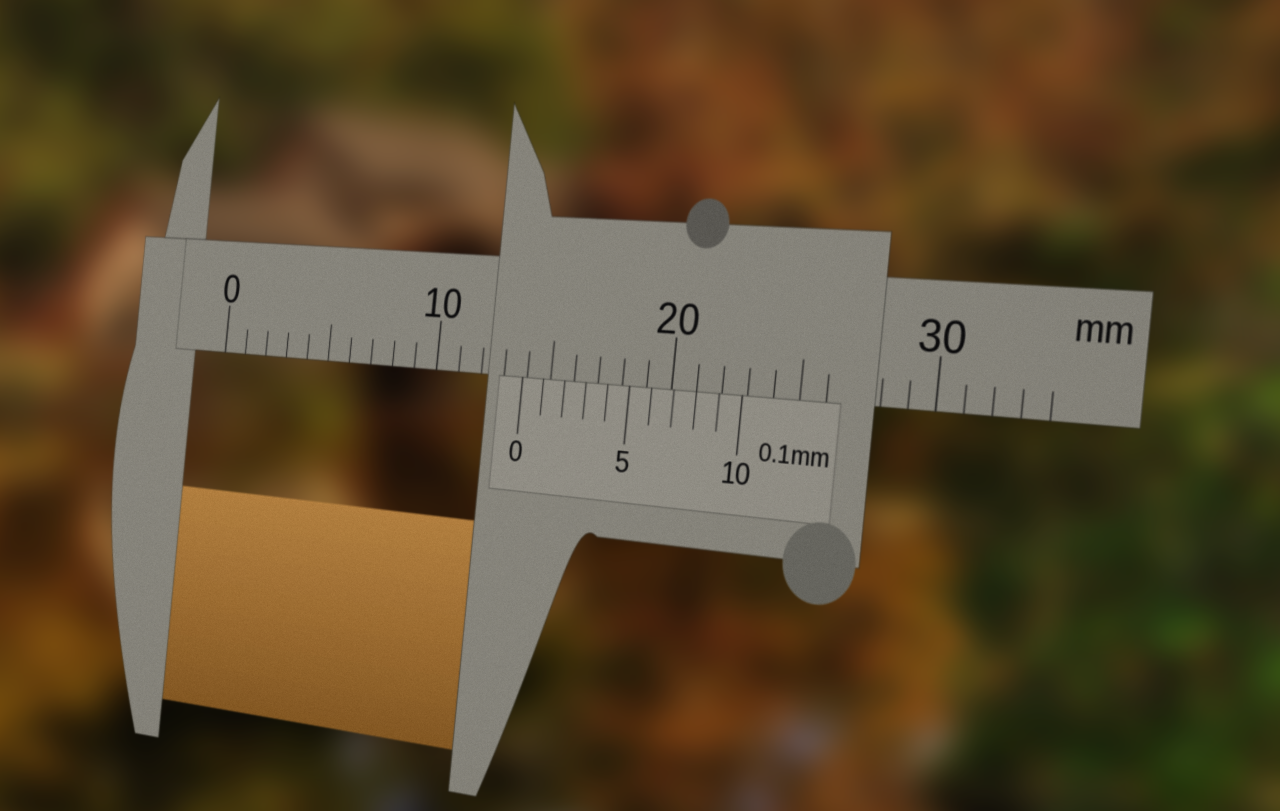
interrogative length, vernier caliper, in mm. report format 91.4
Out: 13.8
